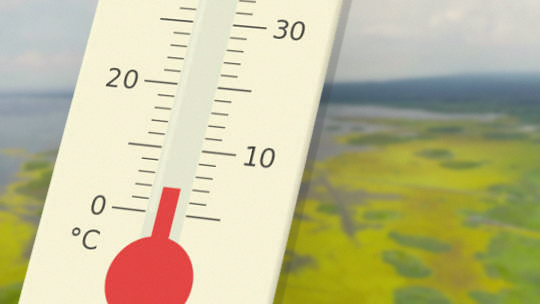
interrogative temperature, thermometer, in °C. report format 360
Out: 4
